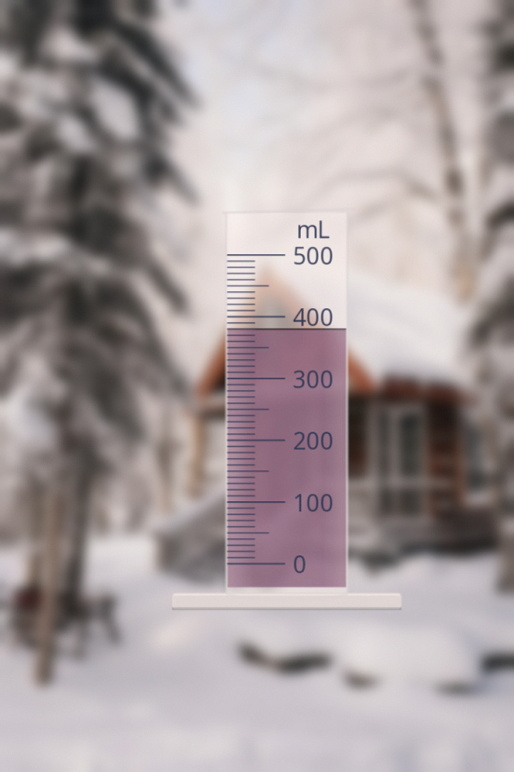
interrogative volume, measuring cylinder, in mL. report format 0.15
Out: 380
